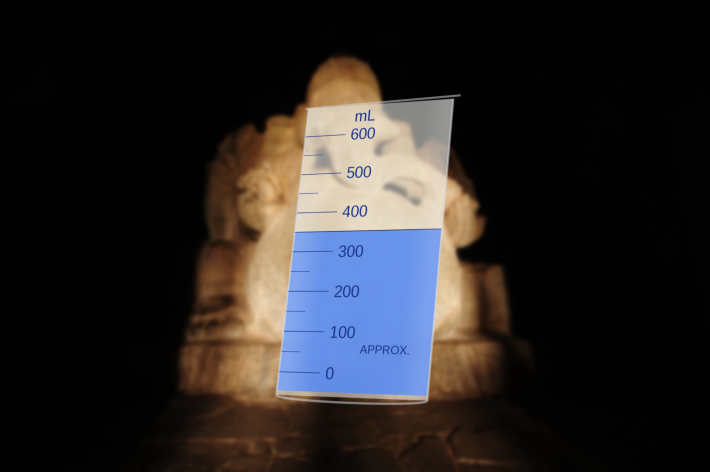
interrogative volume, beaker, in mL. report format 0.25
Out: 350
